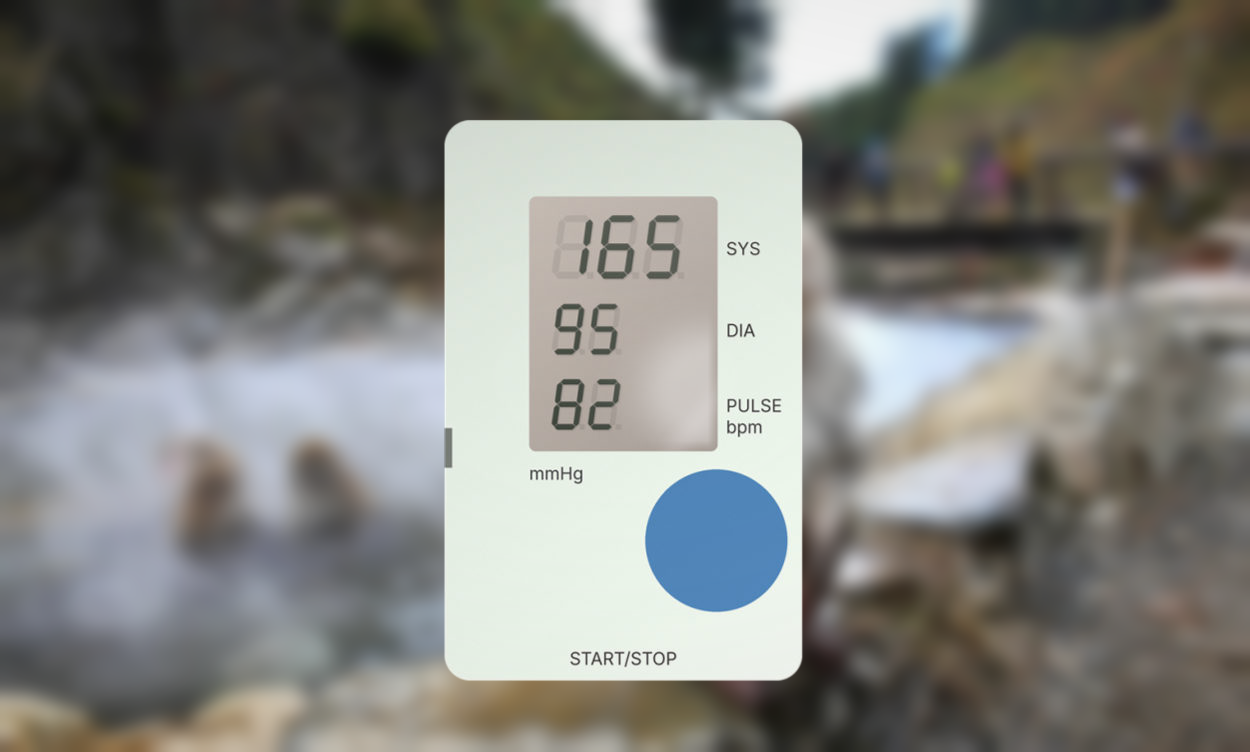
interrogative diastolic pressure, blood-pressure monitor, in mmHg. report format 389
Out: 95
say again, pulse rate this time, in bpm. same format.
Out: 82
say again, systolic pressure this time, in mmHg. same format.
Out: 165
